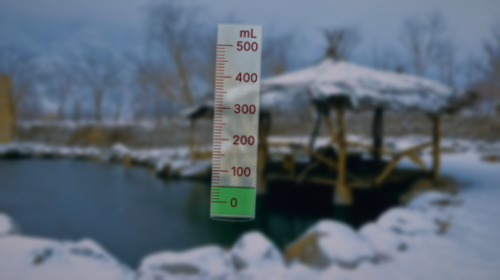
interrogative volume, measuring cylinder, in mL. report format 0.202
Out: 50
